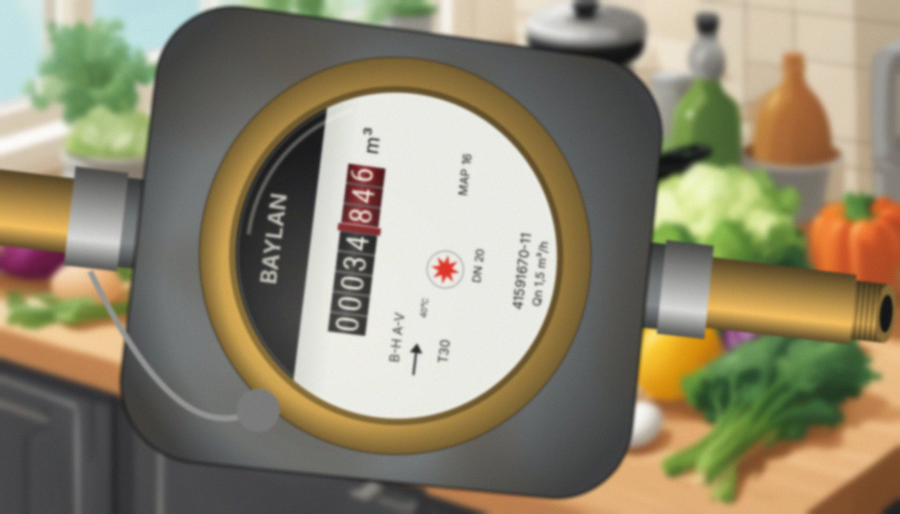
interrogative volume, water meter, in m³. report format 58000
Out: 34.846
